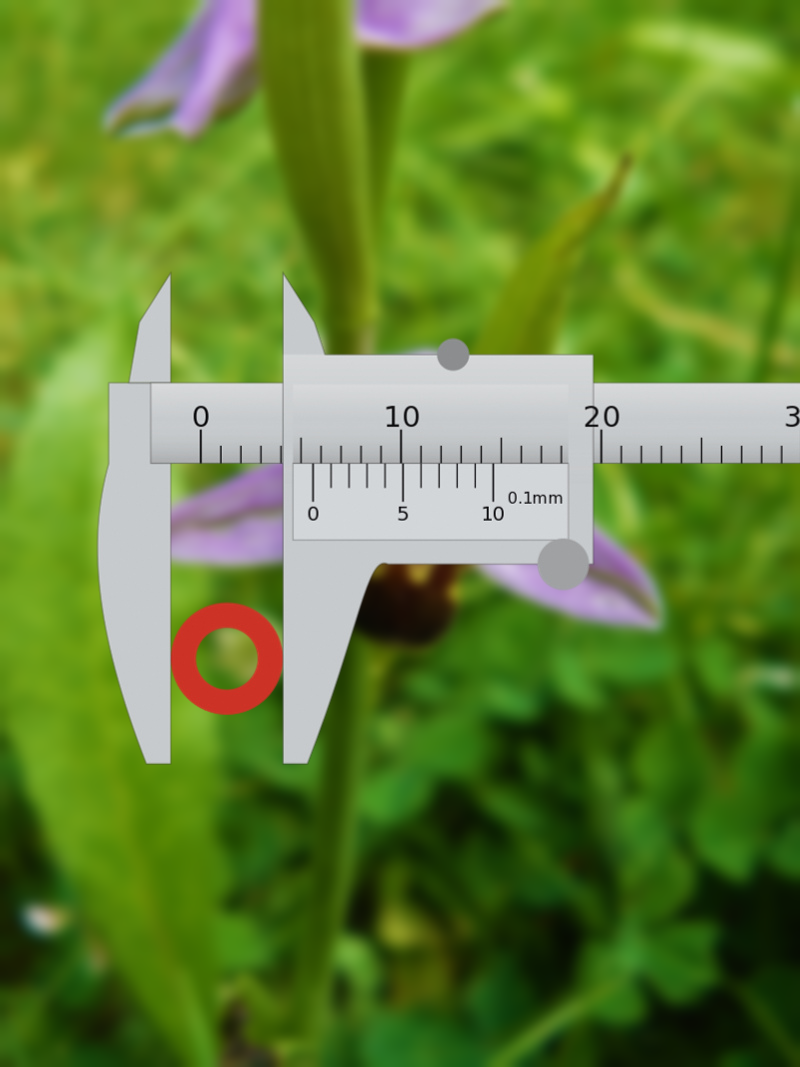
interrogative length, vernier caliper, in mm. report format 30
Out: 5.6
